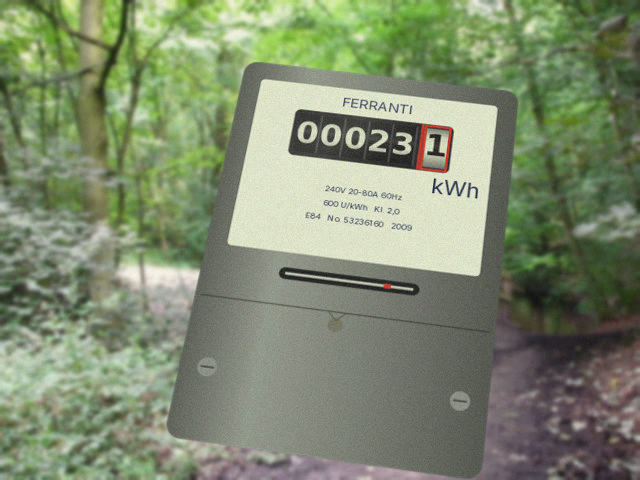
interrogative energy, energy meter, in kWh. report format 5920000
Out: 23.1
